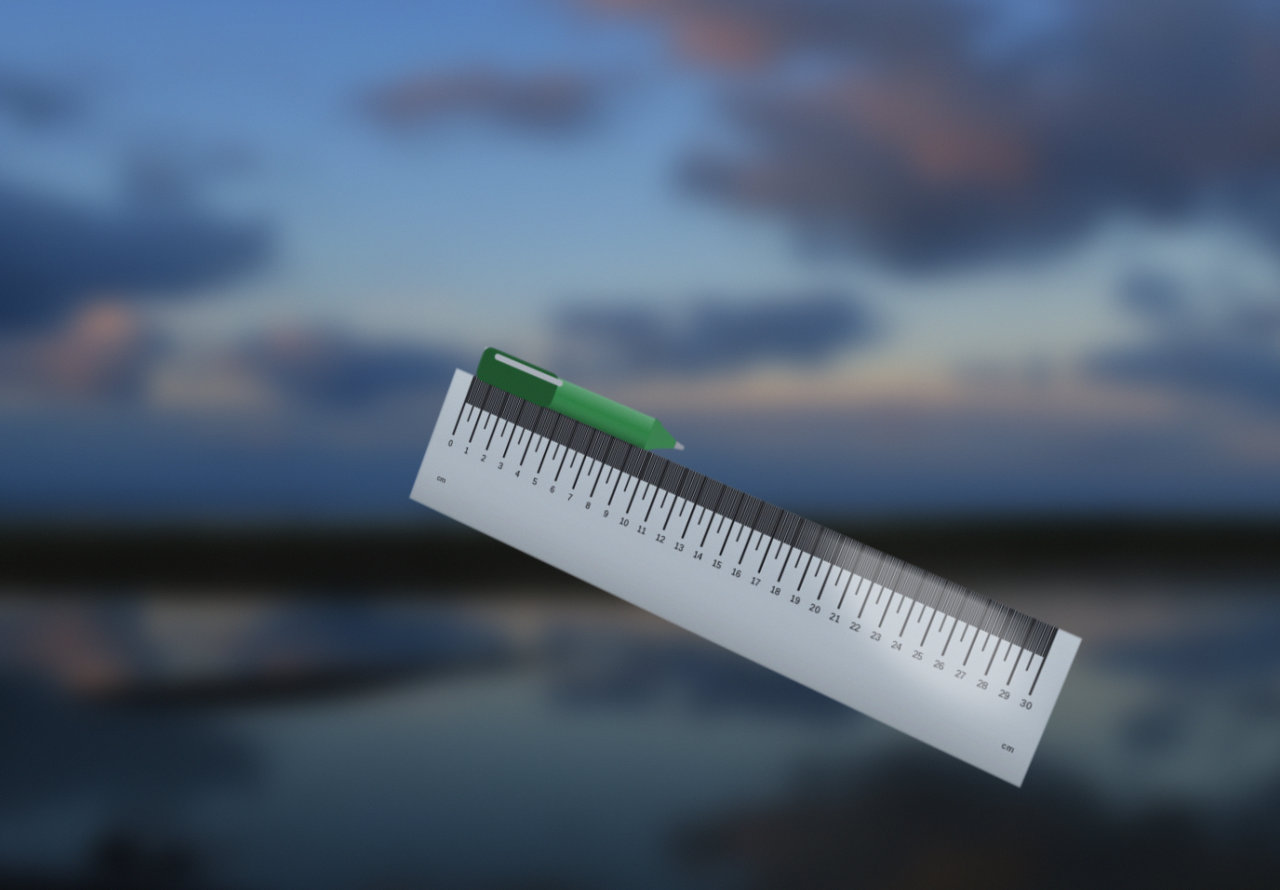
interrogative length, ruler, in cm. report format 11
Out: 11.5
